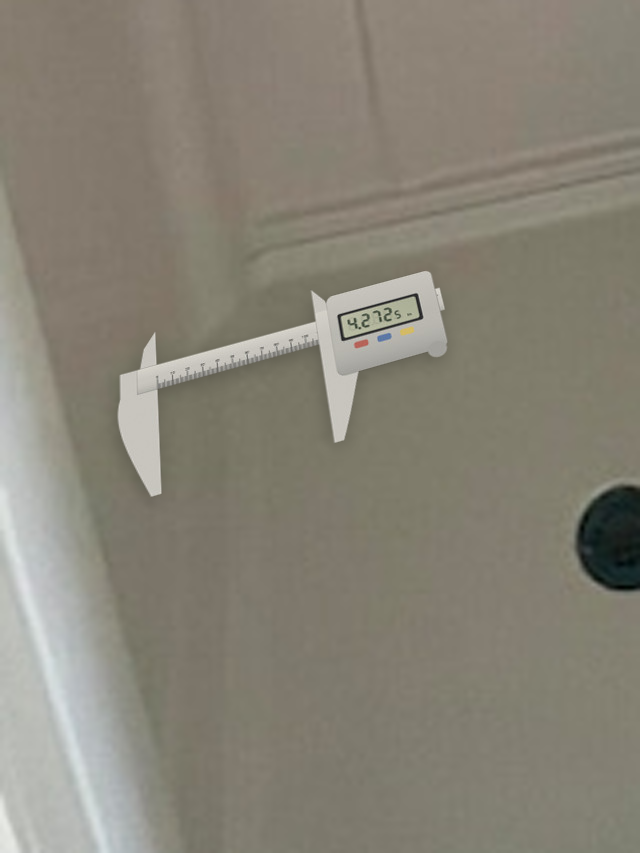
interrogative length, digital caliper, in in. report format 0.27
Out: 4.2725
